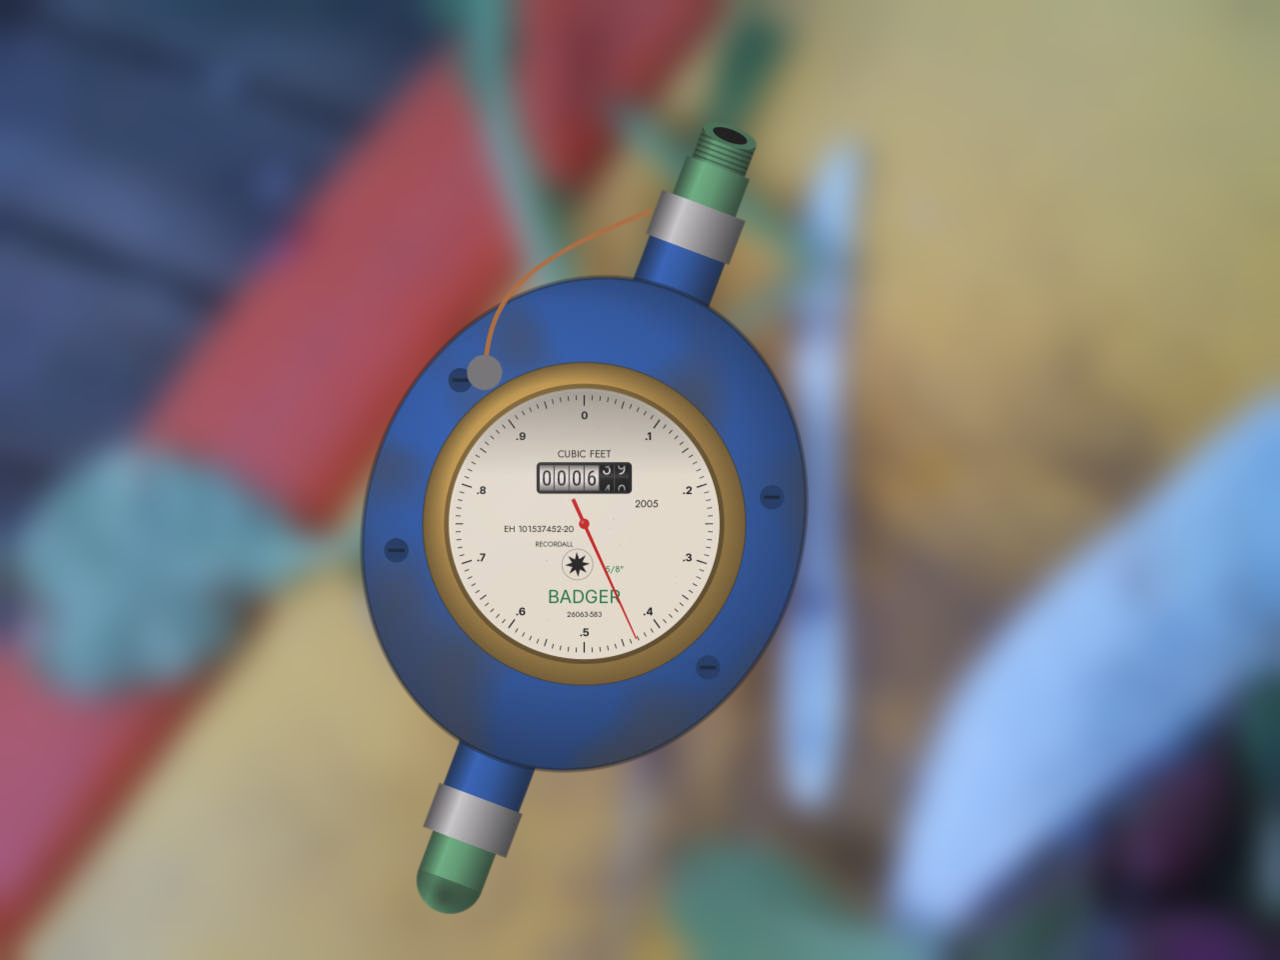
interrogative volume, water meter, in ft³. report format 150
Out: 639.43
